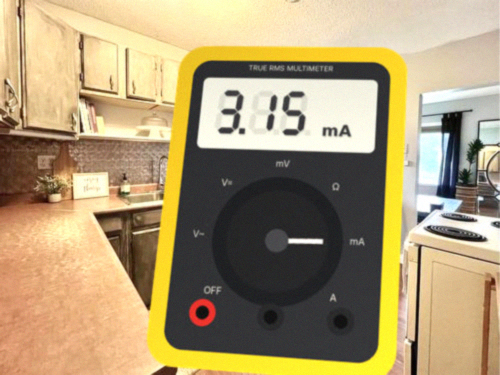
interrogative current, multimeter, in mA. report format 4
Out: 3.15
